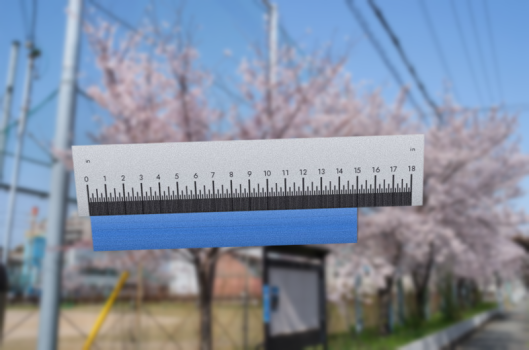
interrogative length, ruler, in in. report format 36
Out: 15
